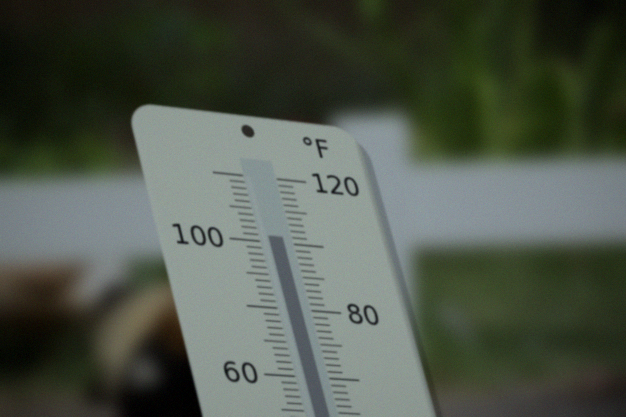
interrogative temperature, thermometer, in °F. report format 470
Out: 102
